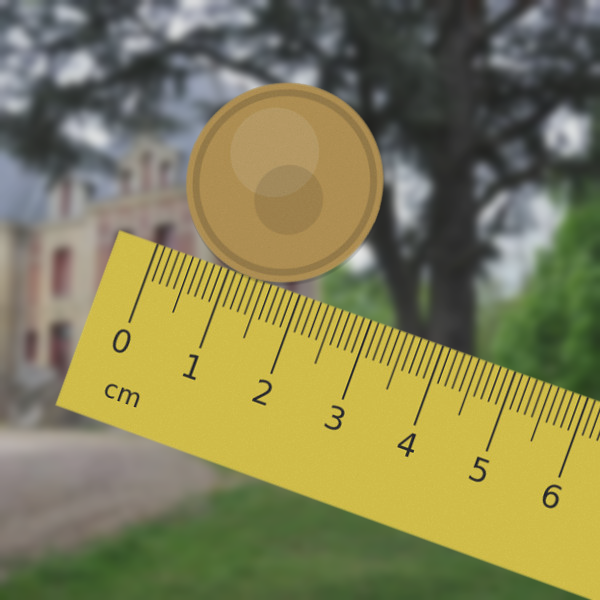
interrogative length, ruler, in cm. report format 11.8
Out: 2.6
